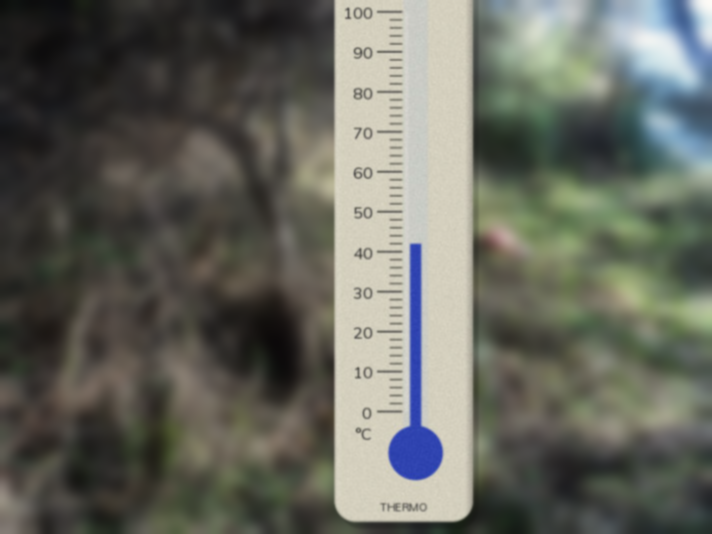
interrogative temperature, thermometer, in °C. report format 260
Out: 42
